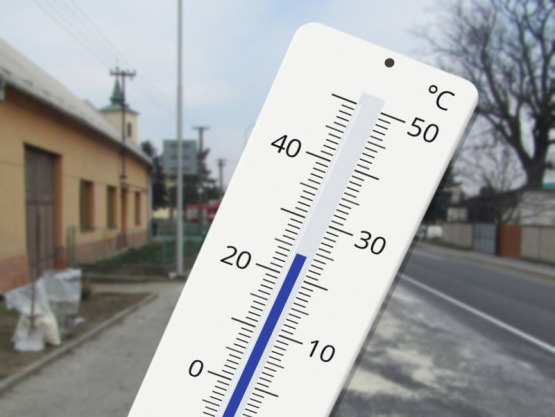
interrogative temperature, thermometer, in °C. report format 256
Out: 24
